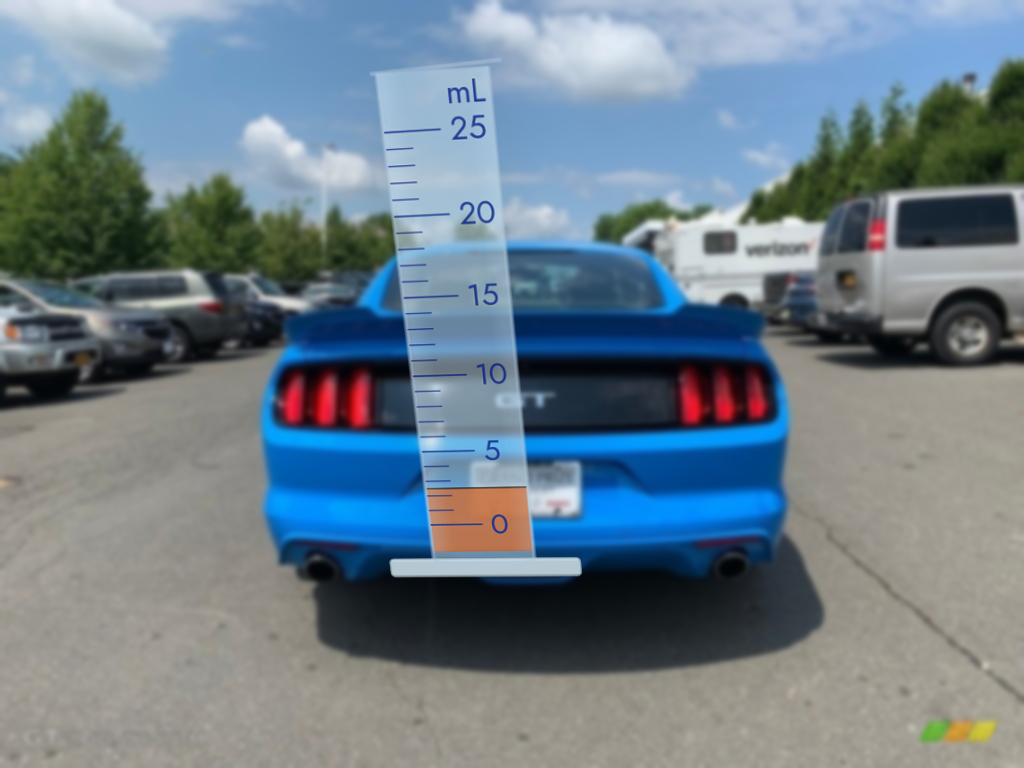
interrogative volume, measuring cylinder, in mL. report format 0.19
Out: 2.5
